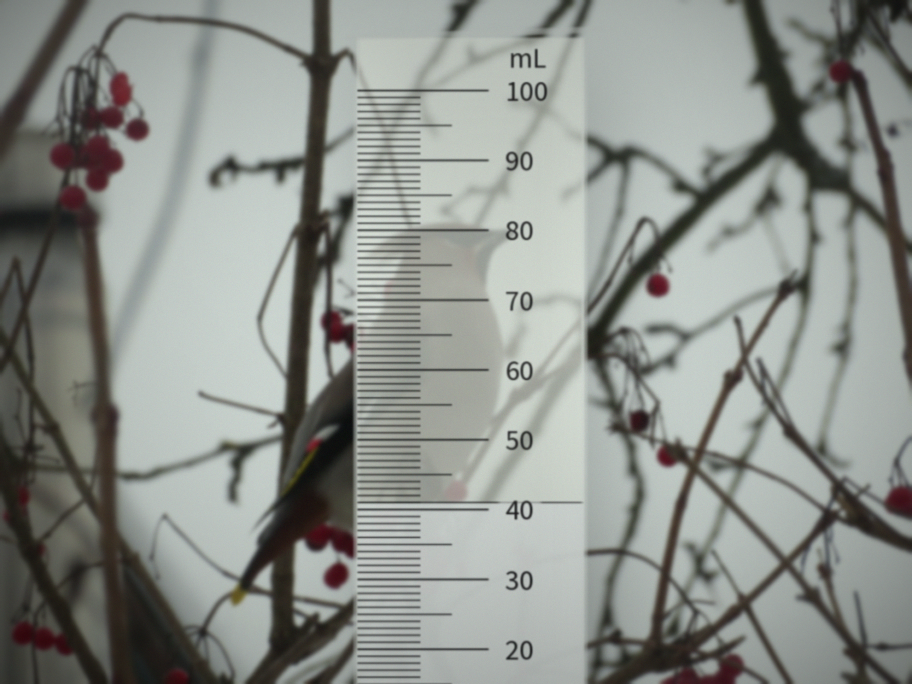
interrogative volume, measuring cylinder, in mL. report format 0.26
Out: 41
